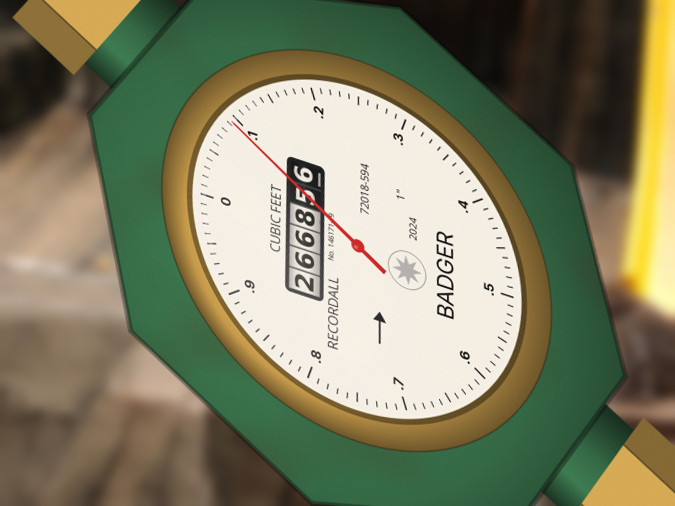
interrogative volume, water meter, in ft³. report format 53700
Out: 266856.09
